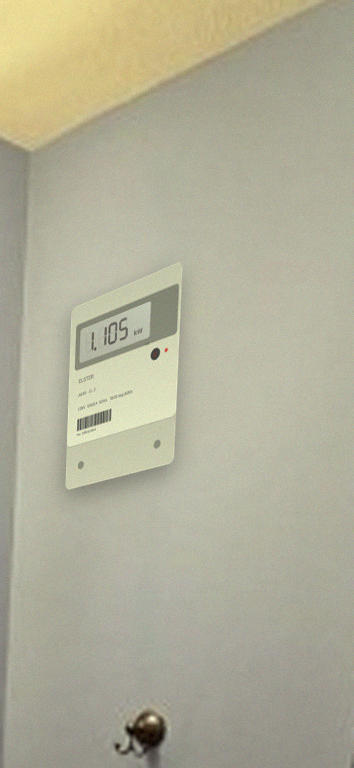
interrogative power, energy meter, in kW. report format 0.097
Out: 1.105
